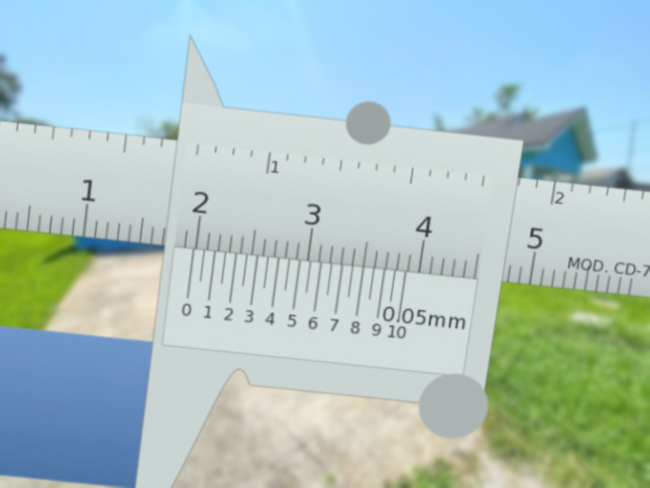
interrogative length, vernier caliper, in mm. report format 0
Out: 19.8
